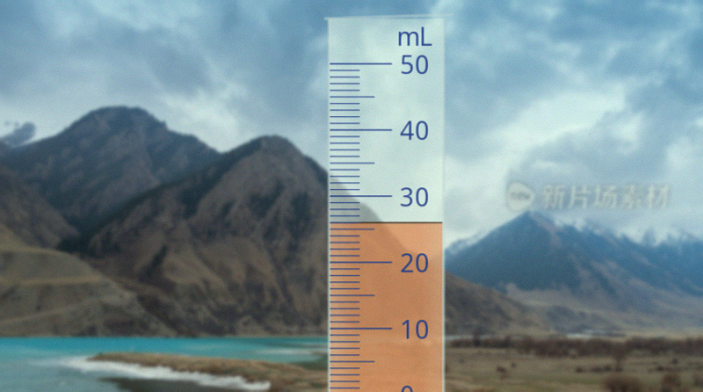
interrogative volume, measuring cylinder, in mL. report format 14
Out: 26
